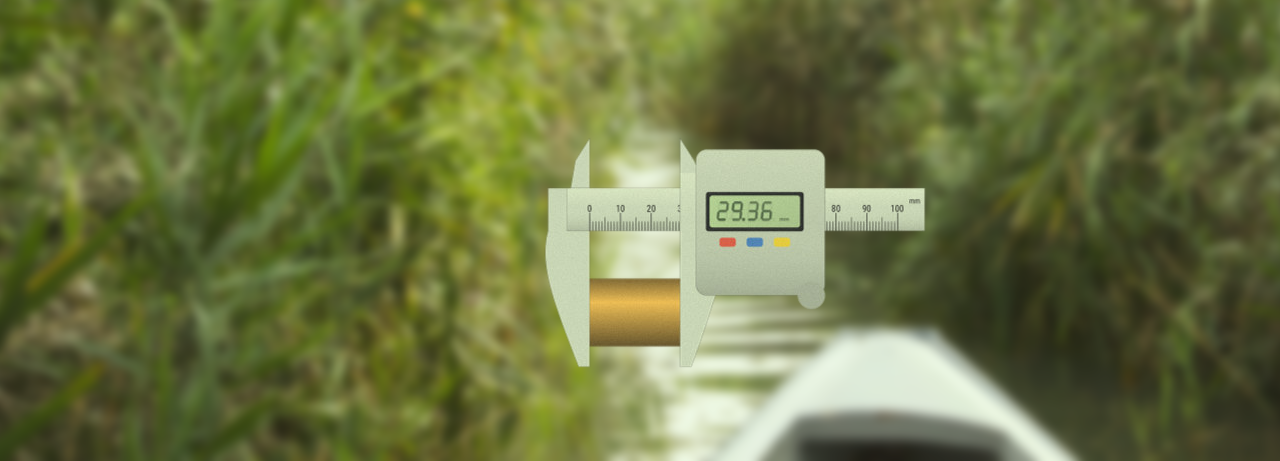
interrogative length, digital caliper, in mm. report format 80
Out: 29.36
